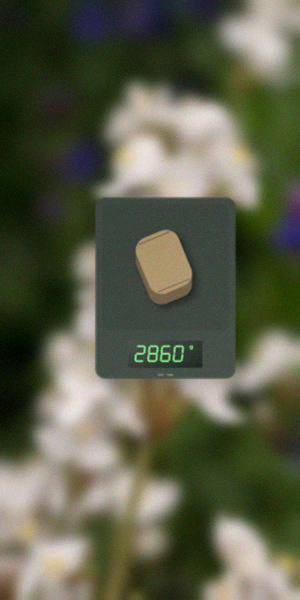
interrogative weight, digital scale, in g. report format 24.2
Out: 2860
